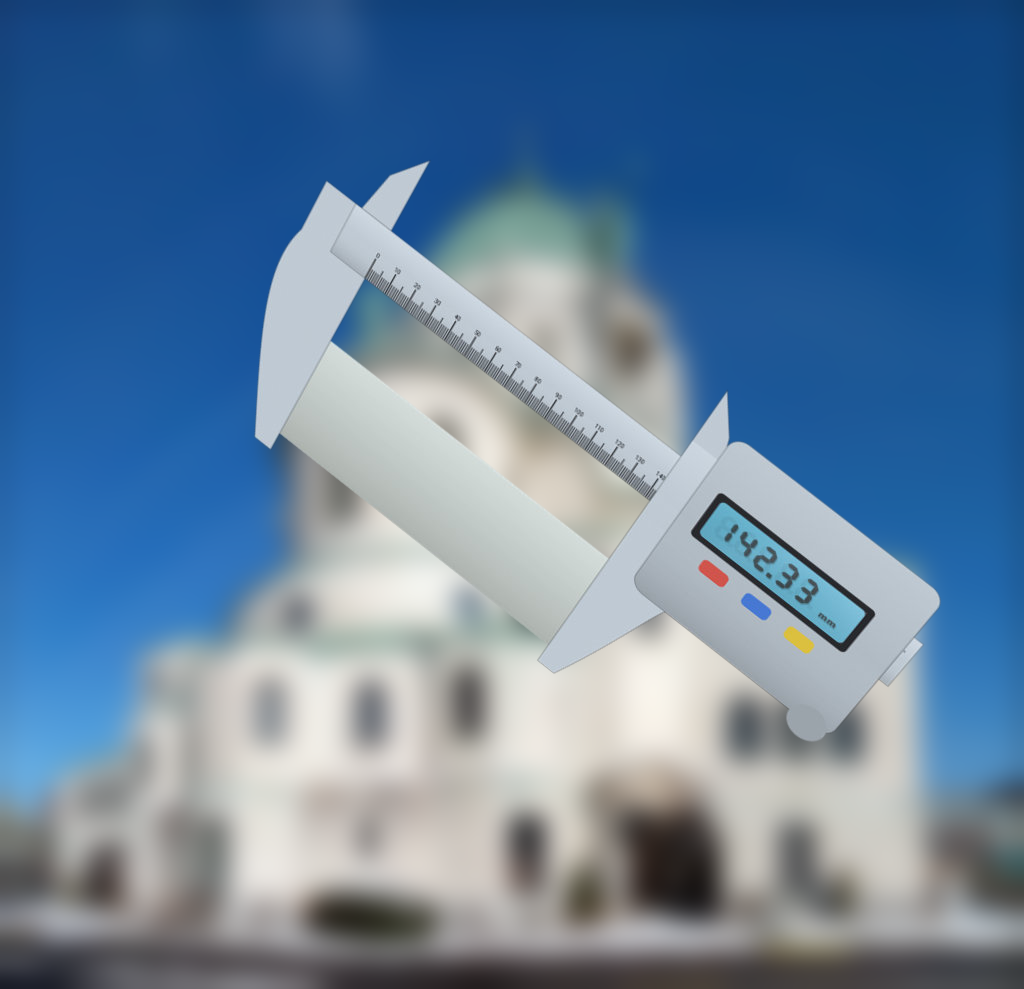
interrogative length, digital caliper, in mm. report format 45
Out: 142.33
